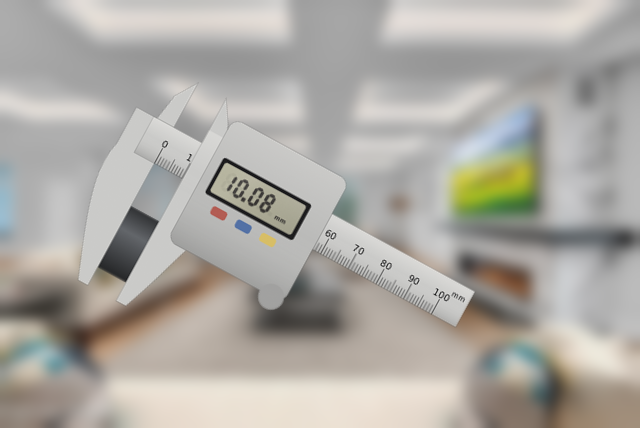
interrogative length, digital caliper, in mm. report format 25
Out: 10.08
